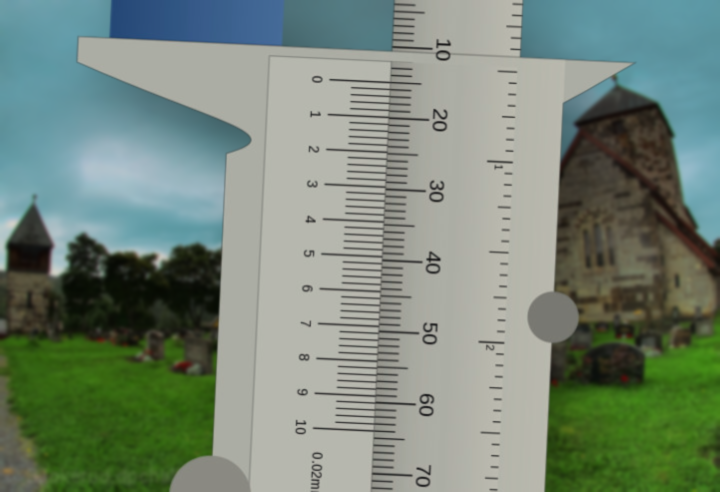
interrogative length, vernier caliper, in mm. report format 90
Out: 15.0
